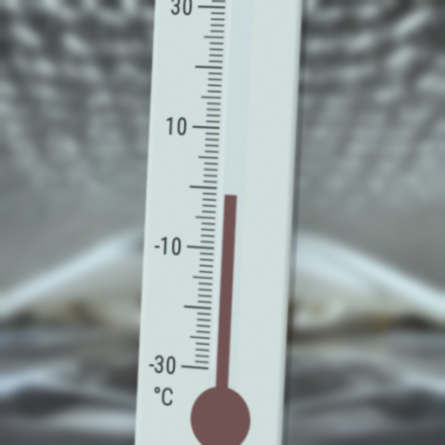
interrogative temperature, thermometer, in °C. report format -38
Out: -1
